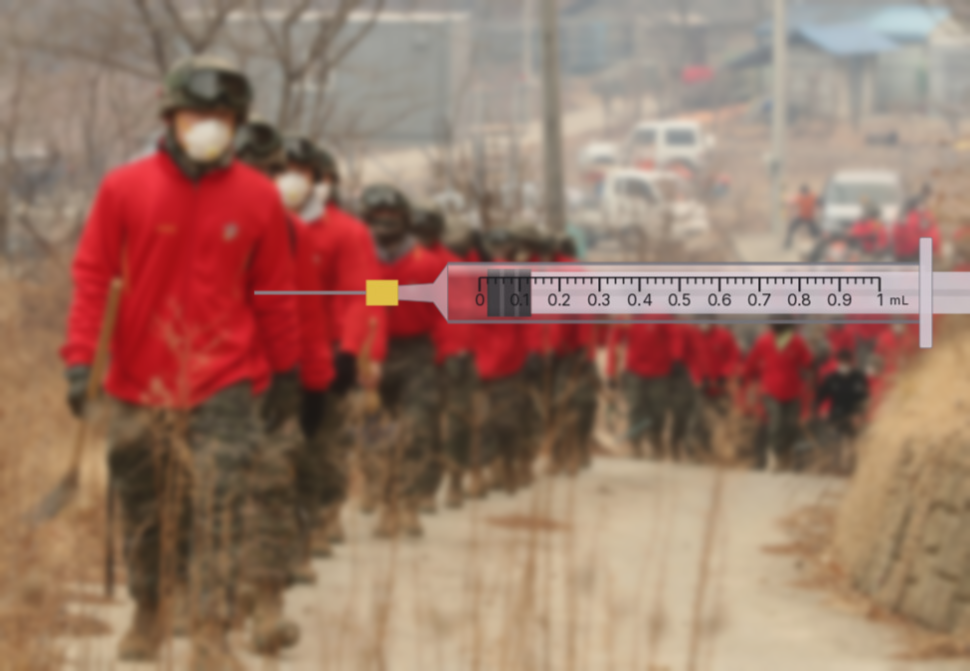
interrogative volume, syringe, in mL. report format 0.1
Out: 0.02
